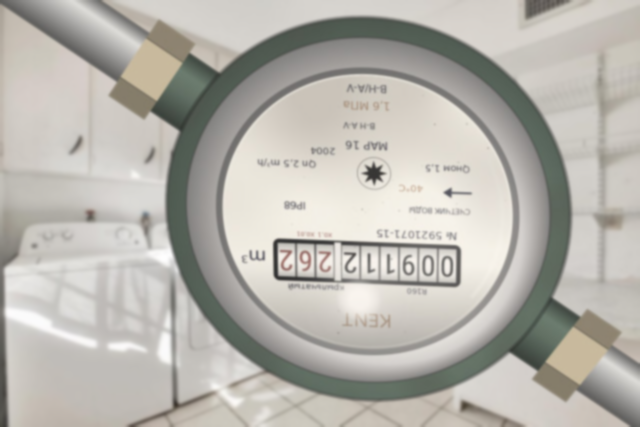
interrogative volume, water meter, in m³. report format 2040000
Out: 9112.262
